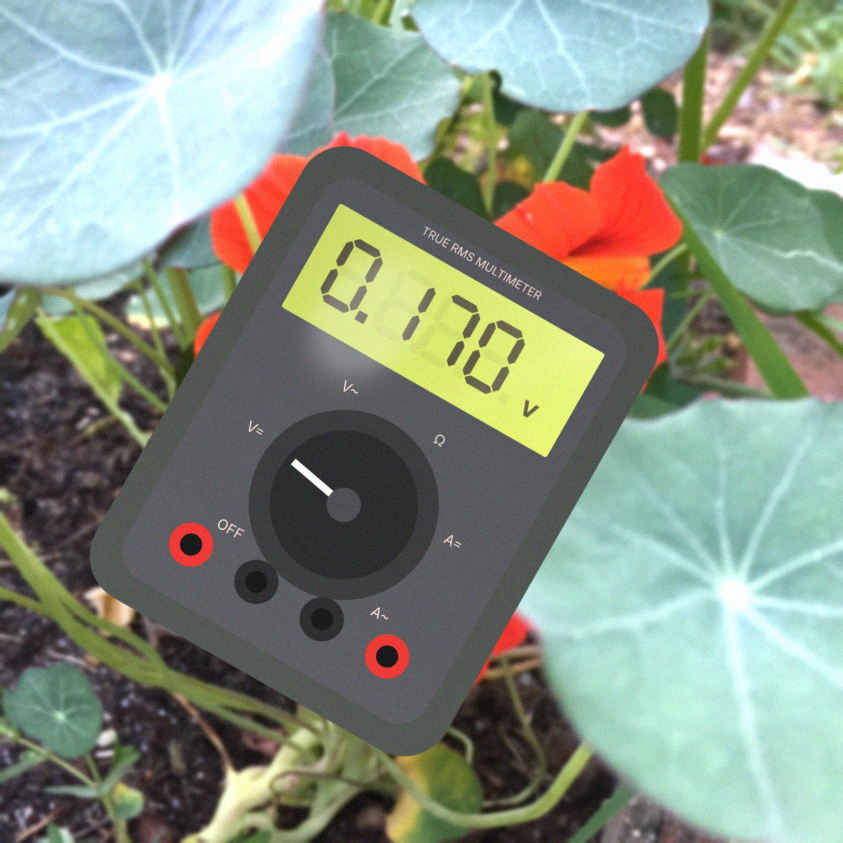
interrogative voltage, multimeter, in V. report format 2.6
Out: 0.170
